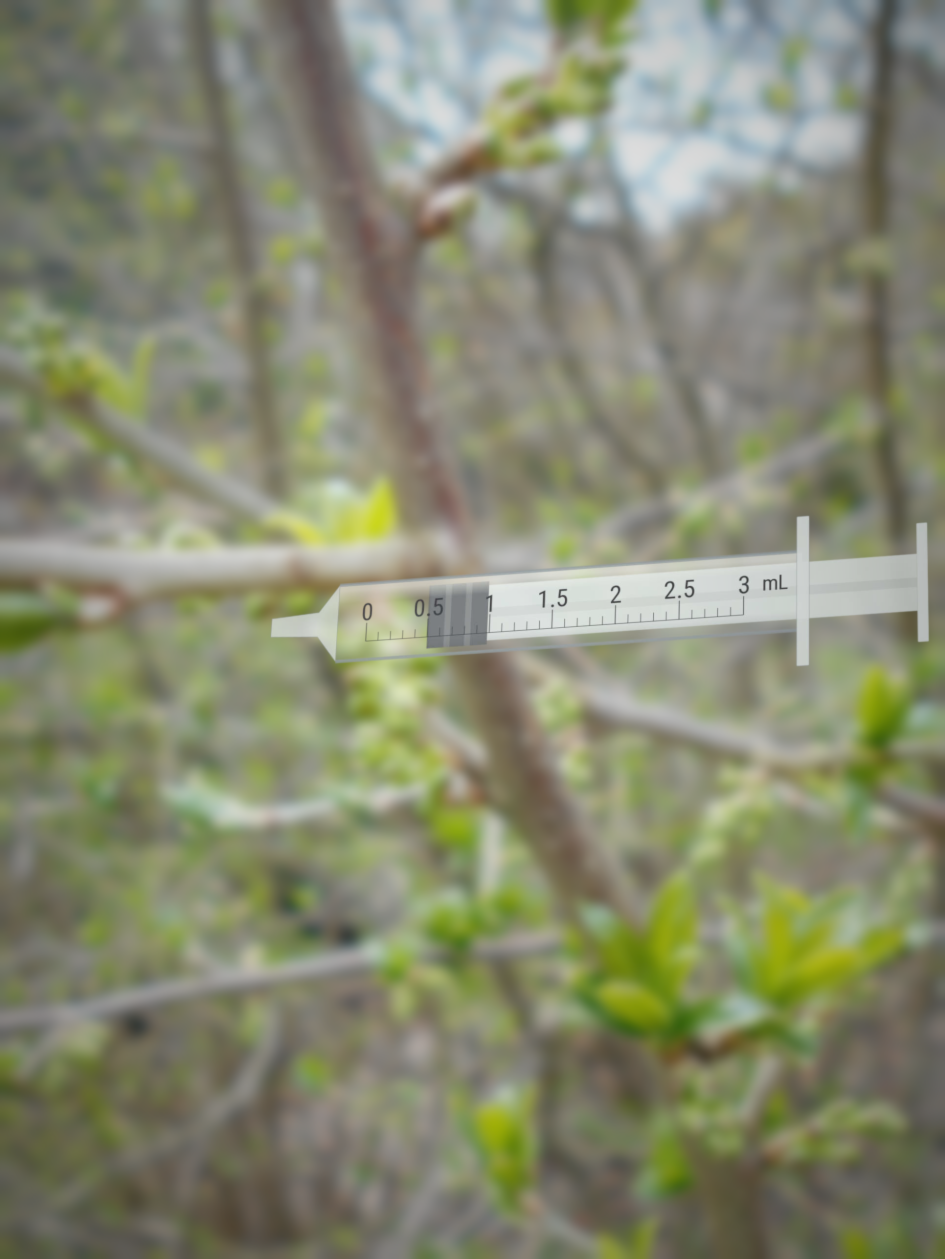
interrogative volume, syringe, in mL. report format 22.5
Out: 0.5
